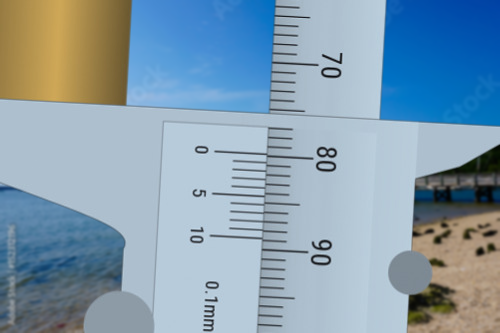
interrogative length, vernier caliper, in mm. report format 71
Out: 79.8
